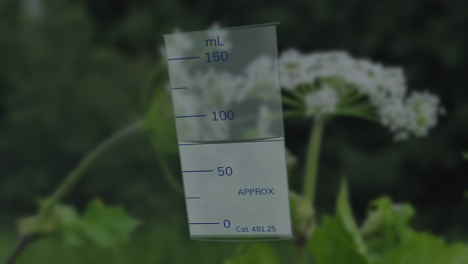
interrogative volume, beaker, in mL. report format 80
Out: 75
